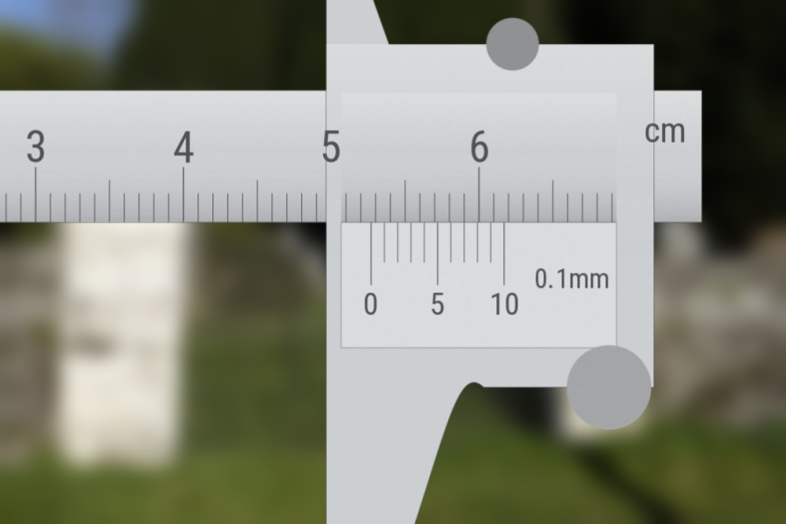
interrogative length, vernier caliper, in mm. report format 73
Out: 52.7
